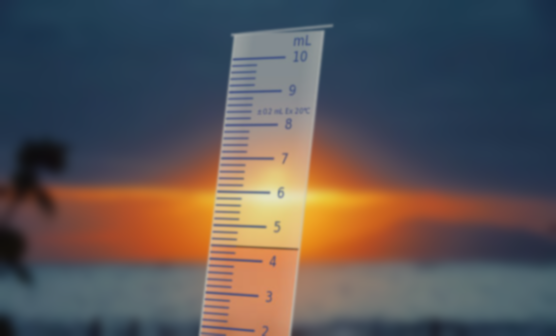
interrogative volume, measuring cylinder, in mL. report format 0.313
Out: 4.4
